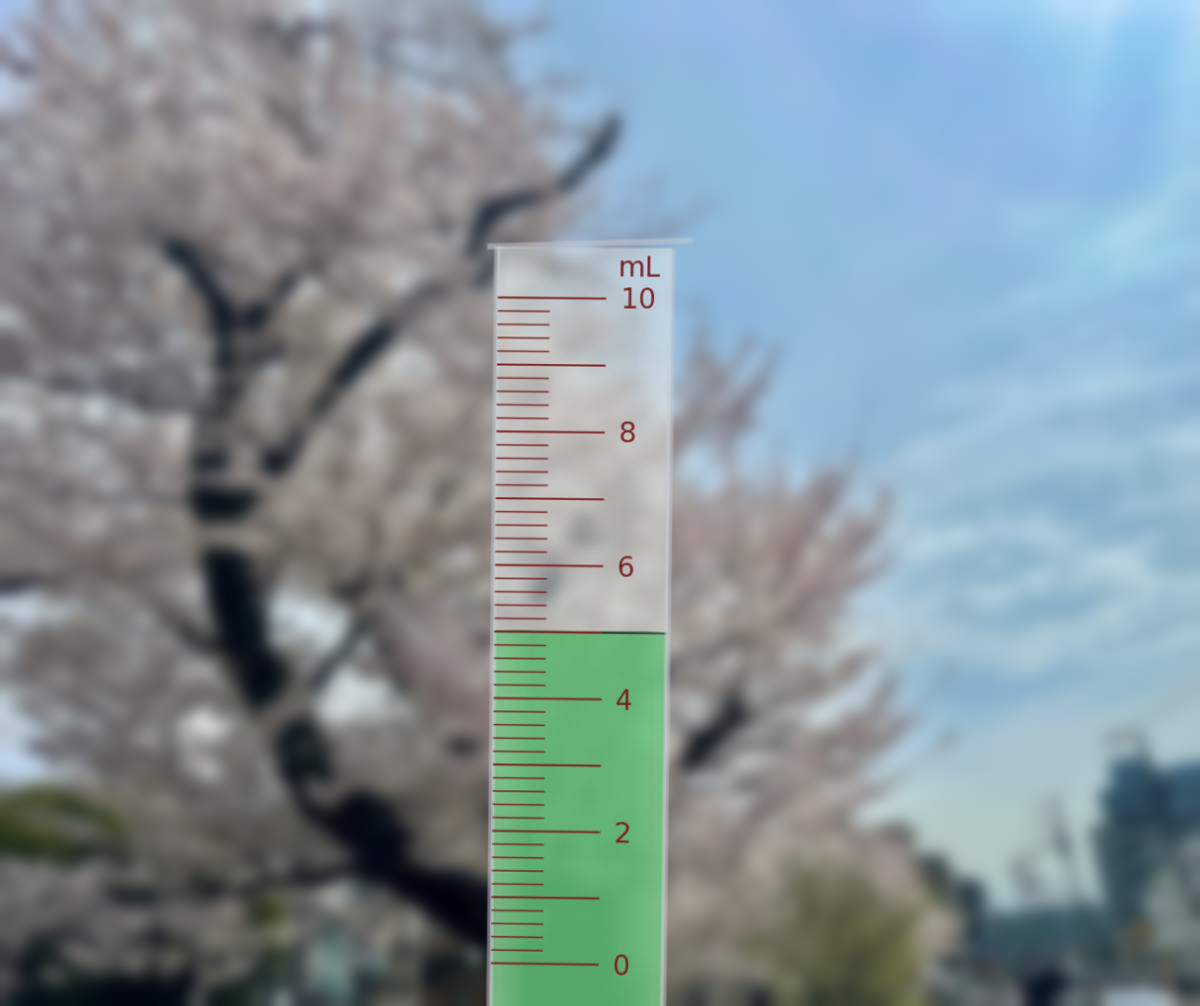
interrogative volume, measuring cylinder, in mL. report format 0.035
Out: 5
